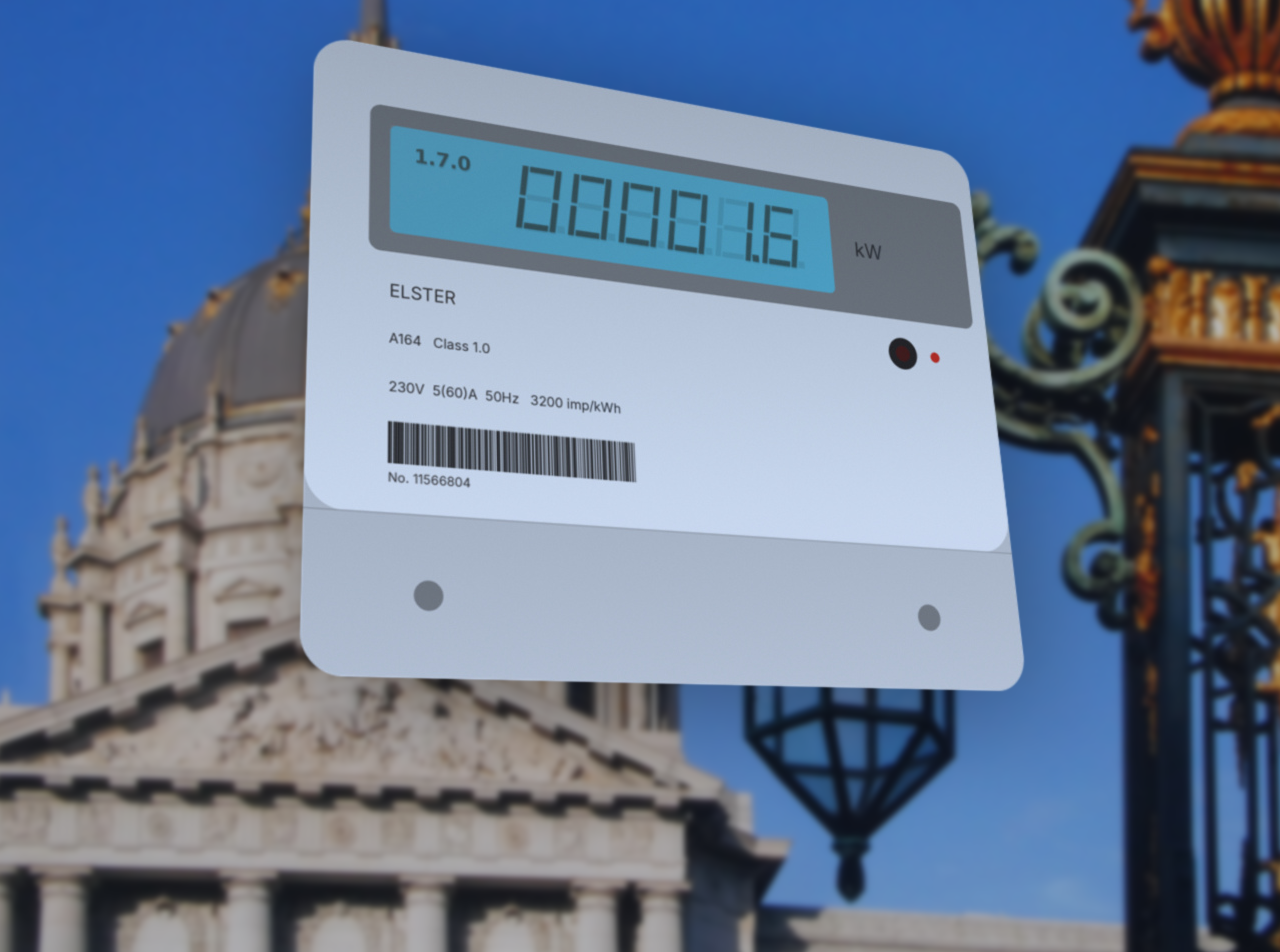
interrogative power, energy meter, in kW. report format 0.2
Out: 1.6
